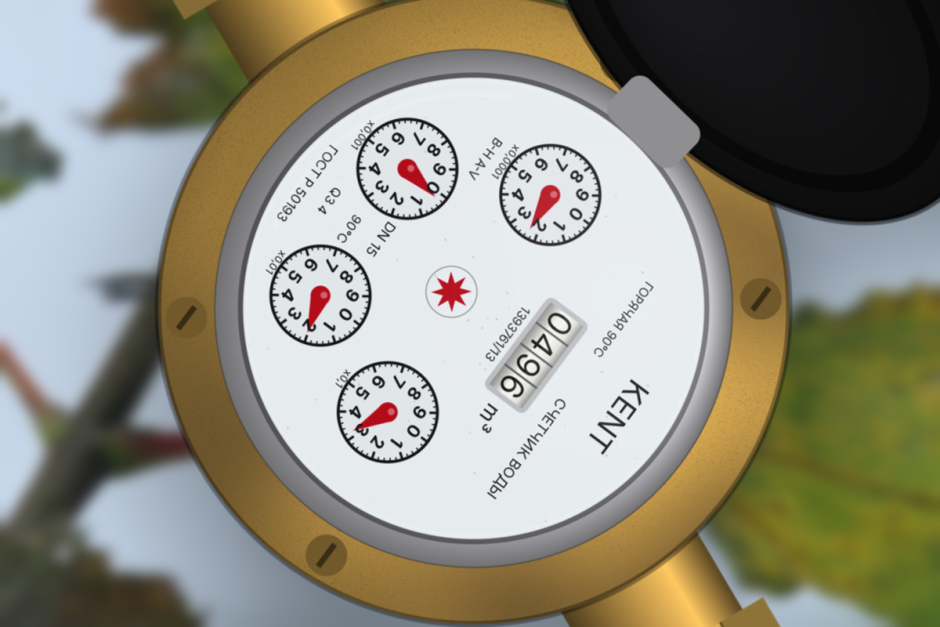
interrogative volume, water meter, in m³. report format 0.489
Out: 496.3202
